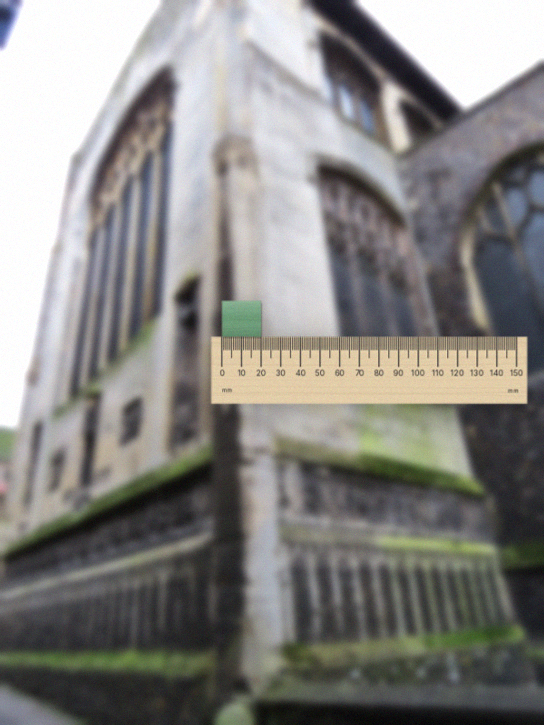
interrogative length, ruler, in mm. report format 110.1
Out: 20
